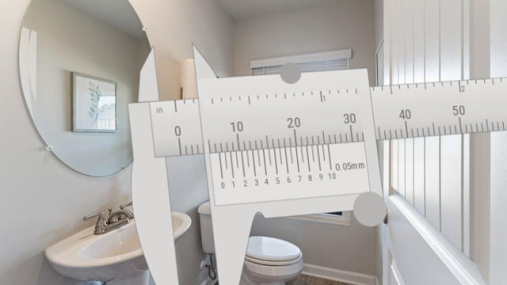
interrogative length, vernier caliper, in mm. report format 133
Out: 6.6
